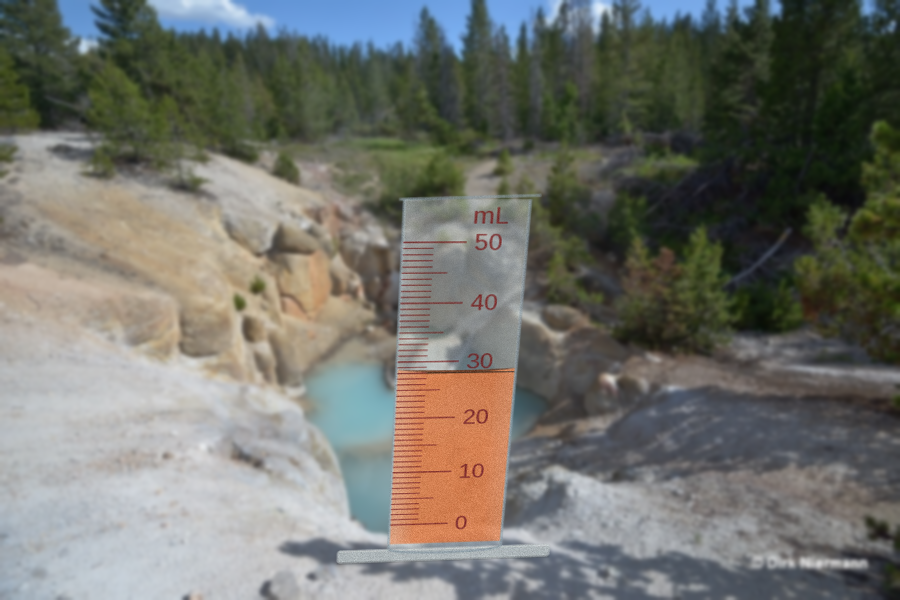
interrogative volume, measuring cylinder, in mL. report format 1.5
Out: 28
